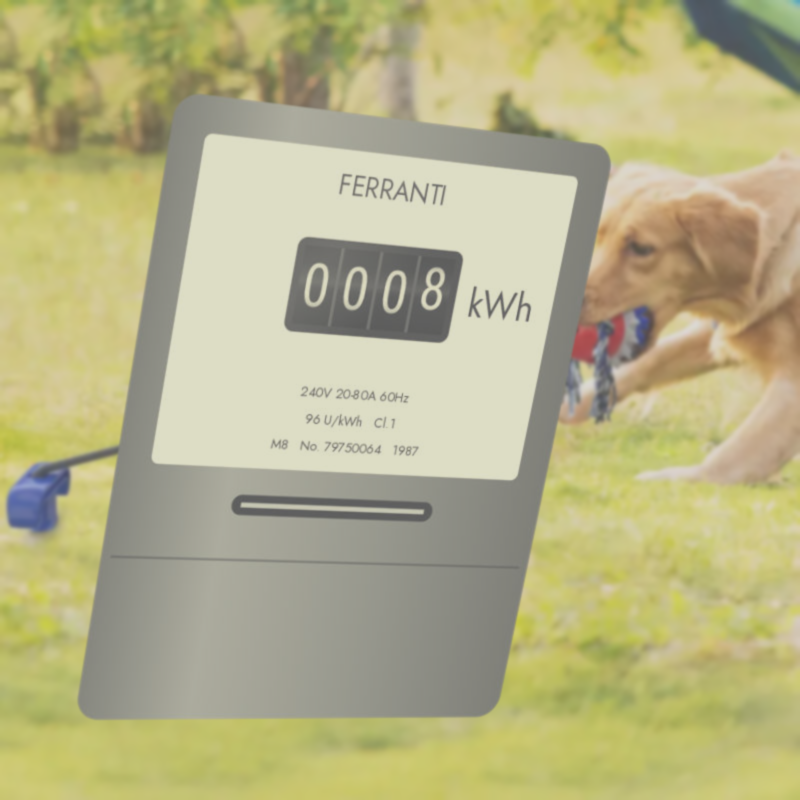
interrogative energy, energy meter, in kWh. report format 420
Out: 8
